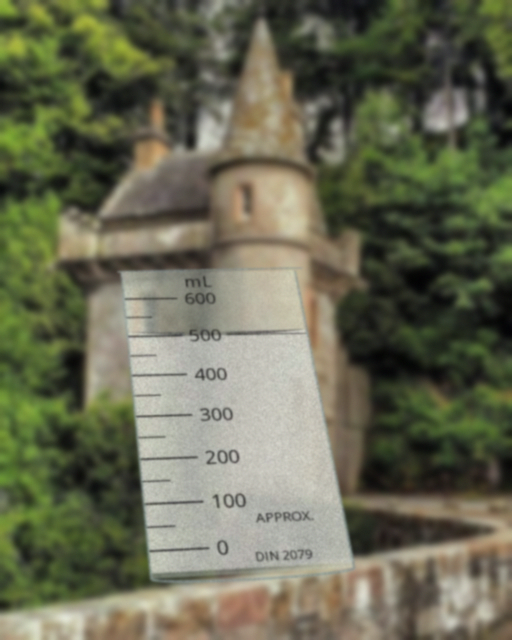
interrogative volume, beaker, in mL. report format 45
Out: 500
